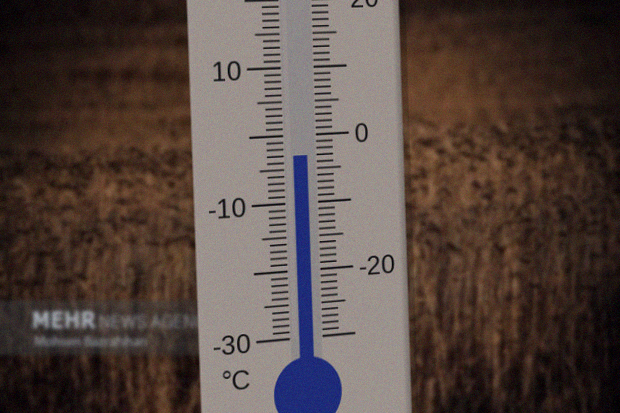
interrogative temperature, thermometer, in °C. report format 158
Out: -3
